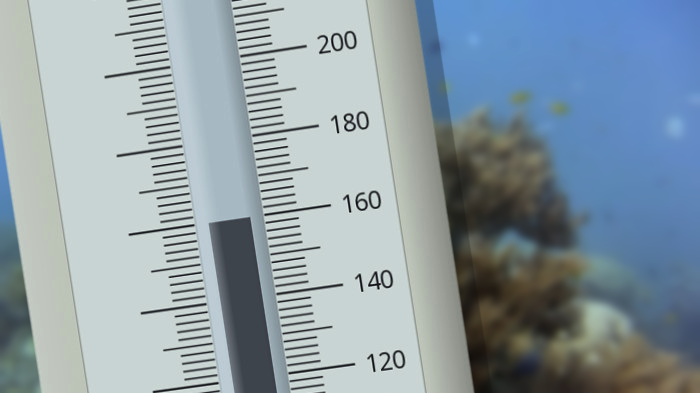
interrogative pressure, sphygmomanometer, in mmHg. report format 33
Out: 160
